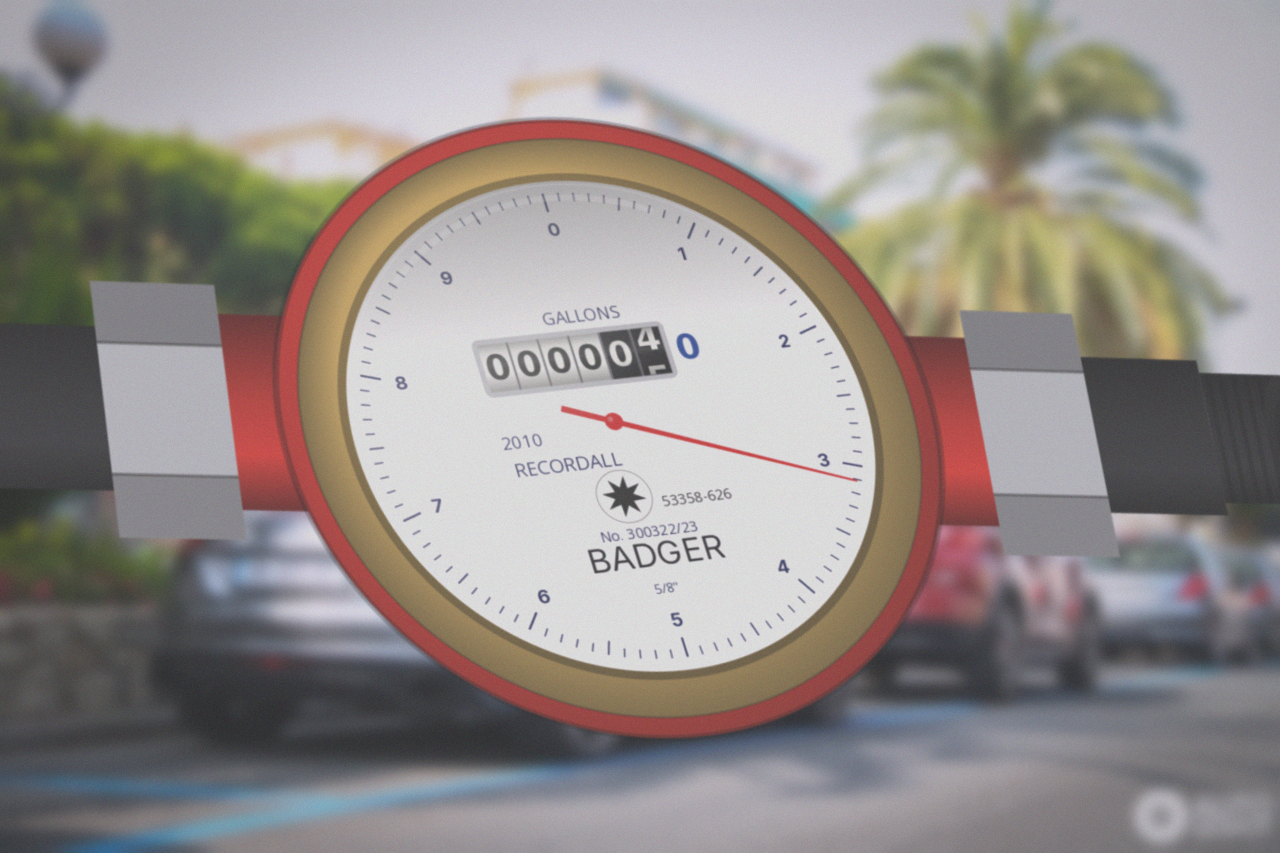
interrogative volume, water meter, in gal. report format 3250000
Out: 43.1
